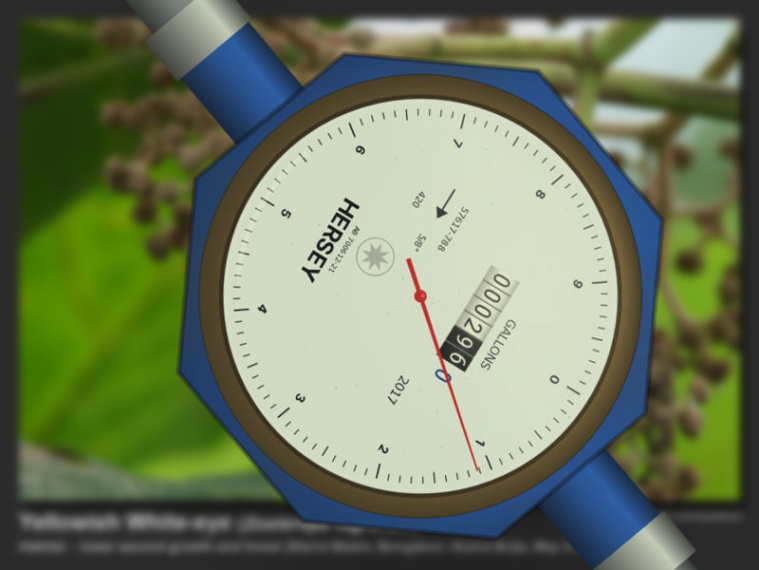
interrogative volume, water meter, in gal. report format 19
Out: 2961.1
